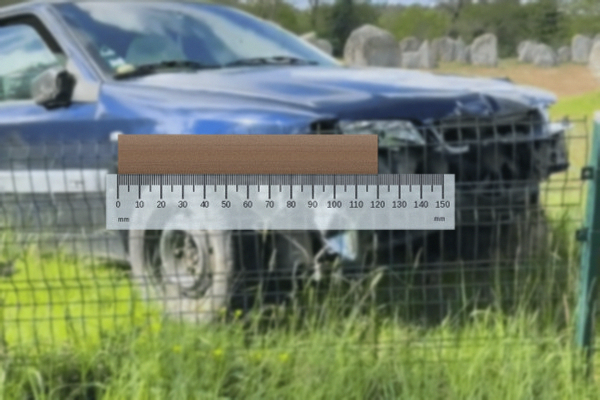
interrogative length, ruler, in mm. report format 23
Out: 120
